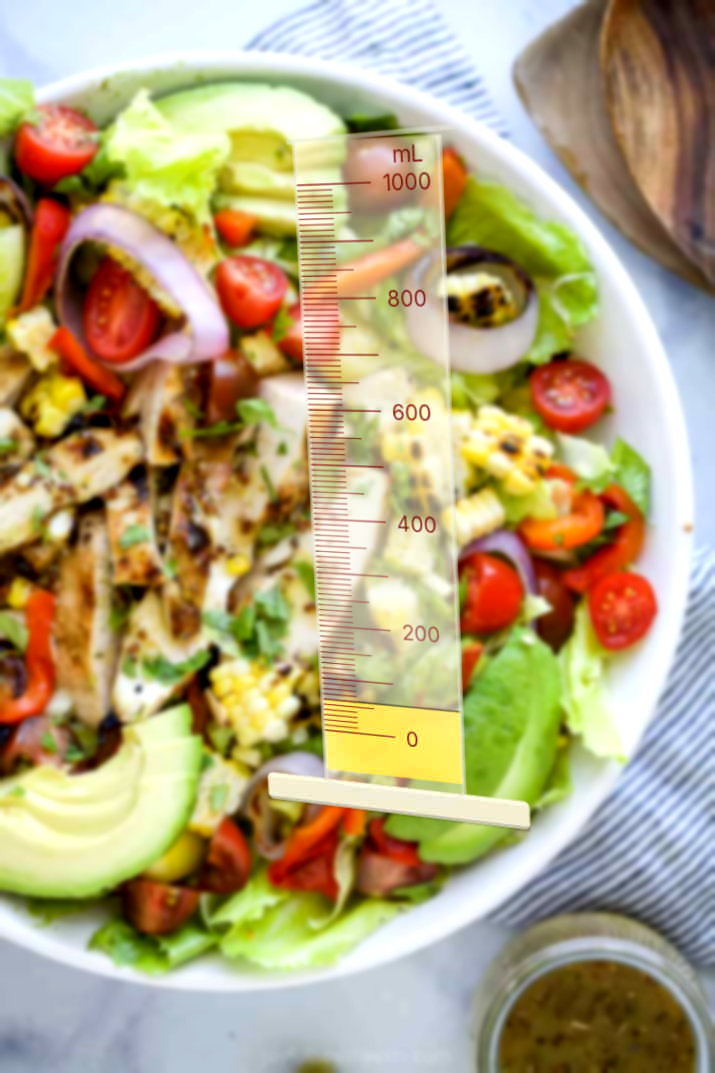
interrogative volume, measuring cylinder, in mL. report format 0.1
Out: 60
